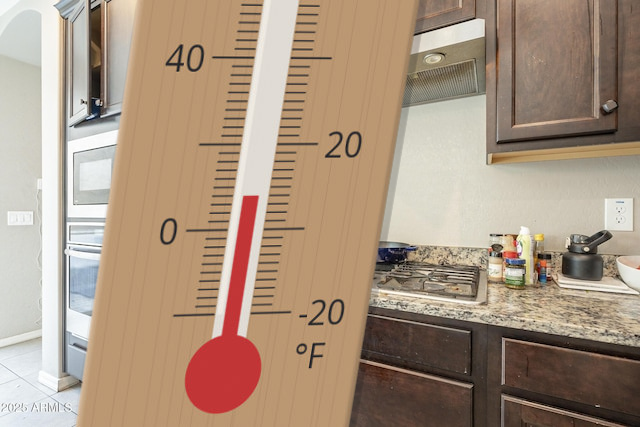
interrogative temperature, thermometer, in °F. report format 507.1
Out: 8
